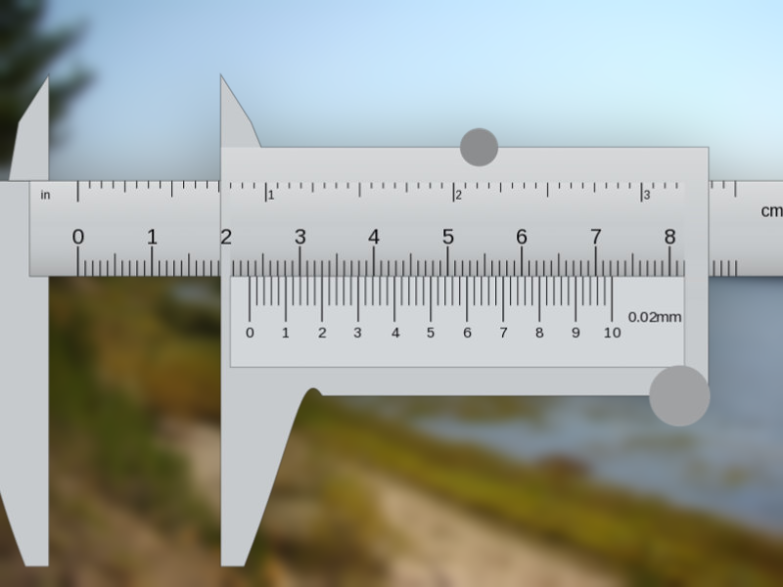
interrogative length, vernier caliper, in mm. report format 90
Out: 23.2
